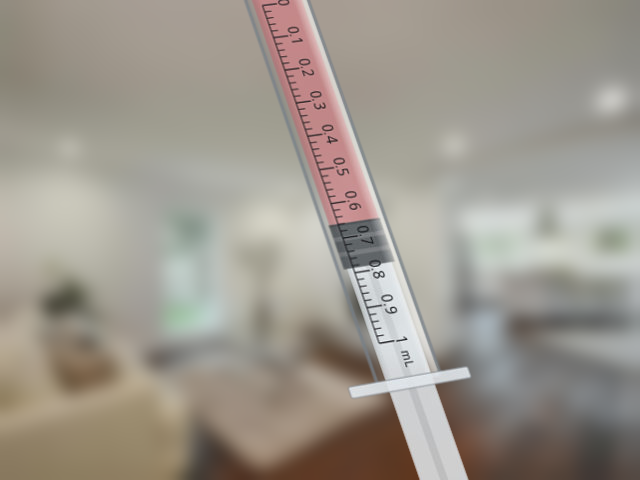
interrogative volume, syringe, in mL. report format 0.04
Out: 0.66
